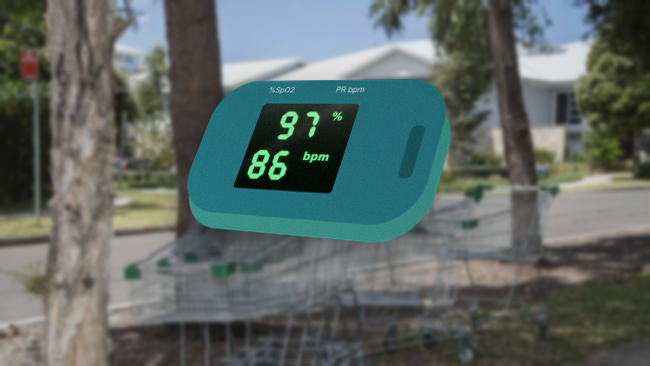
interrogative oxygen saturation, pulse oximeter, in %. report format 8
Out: 97
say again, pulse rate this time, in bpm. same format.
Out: 86
